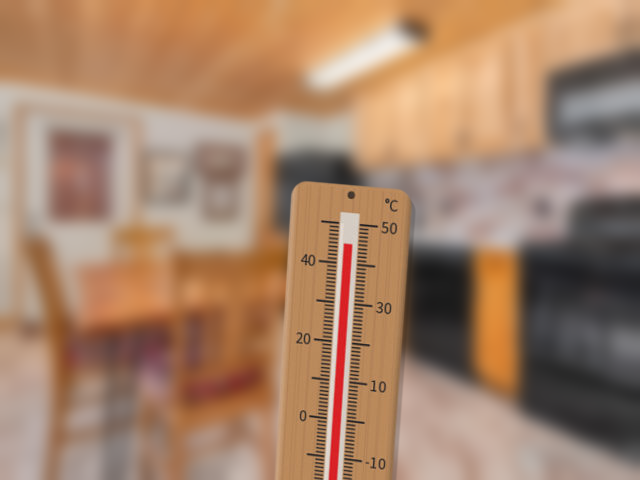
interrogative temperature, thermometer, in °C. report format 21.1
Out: 45
